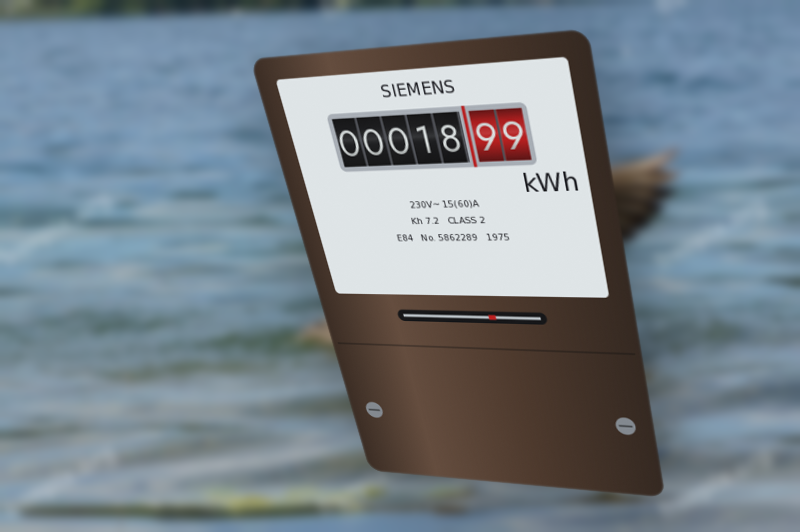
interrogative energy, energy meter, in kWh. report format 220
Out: 18.99
